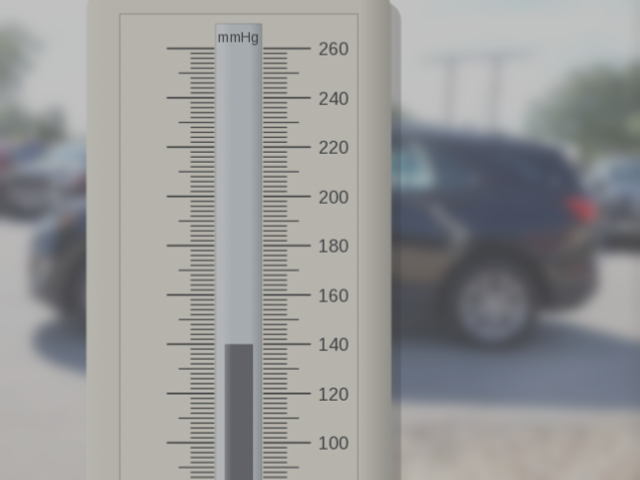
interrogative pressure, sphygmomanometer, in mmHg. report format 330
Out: 140
